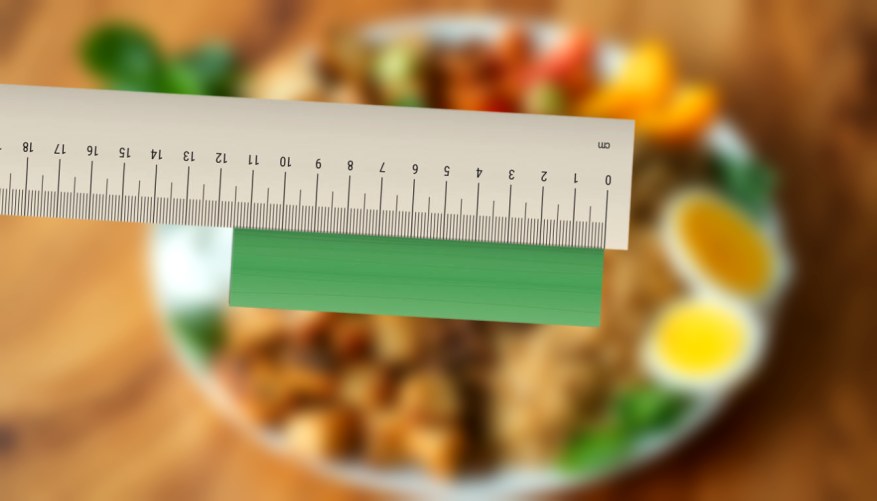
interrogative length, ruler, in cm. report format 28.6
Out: 11.5
